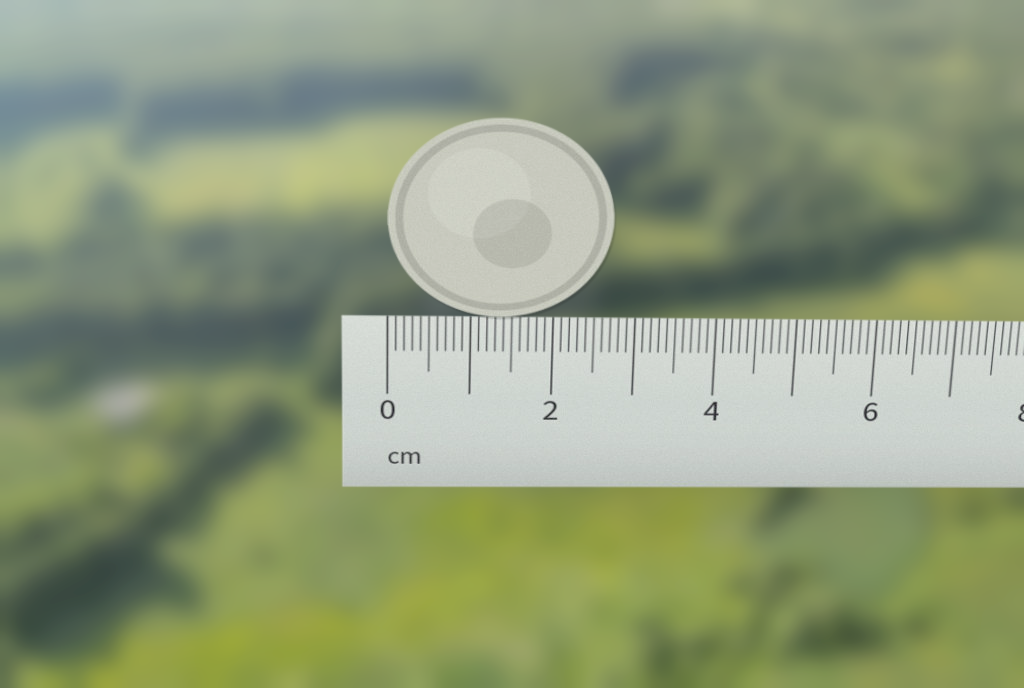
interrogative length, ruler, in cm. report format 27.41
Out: 2.7
